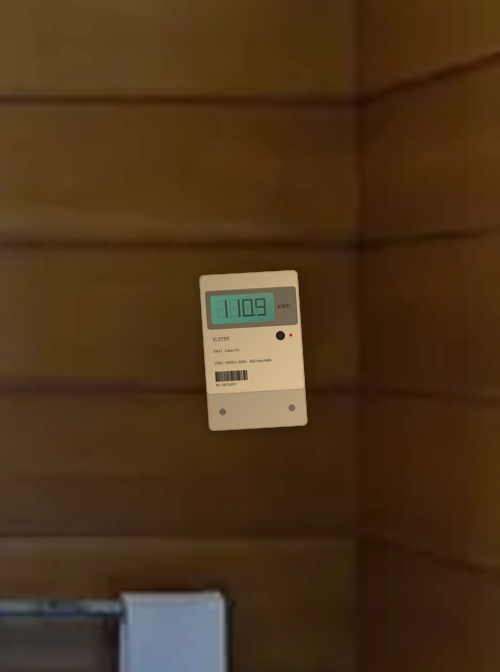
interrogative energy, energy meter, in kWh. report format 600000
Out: 110.9
